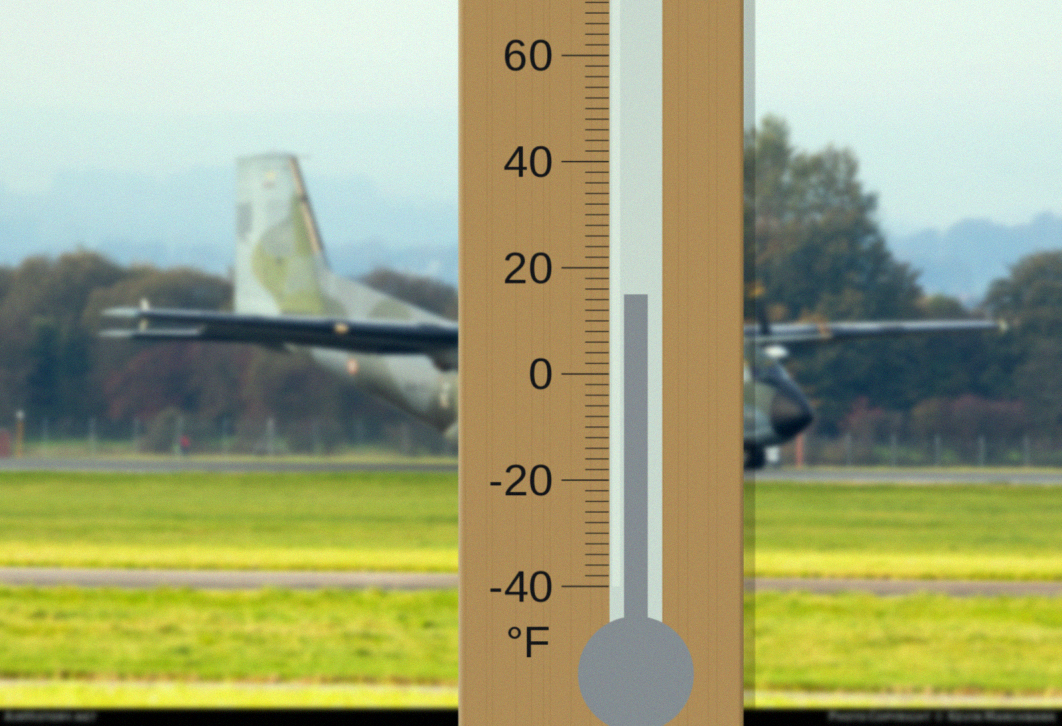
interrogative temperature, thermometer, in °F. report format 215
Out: 15
